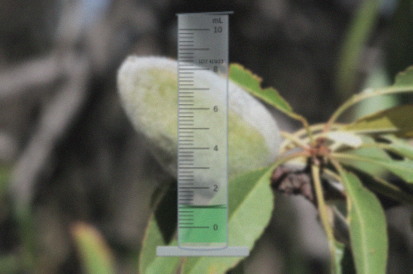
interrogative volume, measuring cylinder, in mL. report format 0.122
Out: 1
